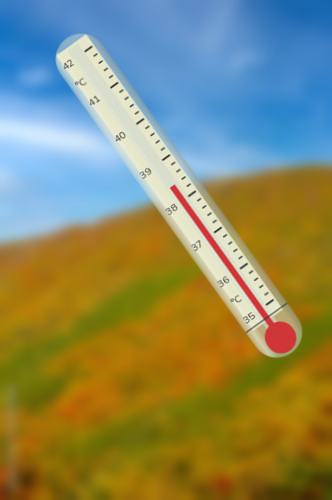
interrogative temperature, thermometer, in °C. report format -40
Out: 38.4
